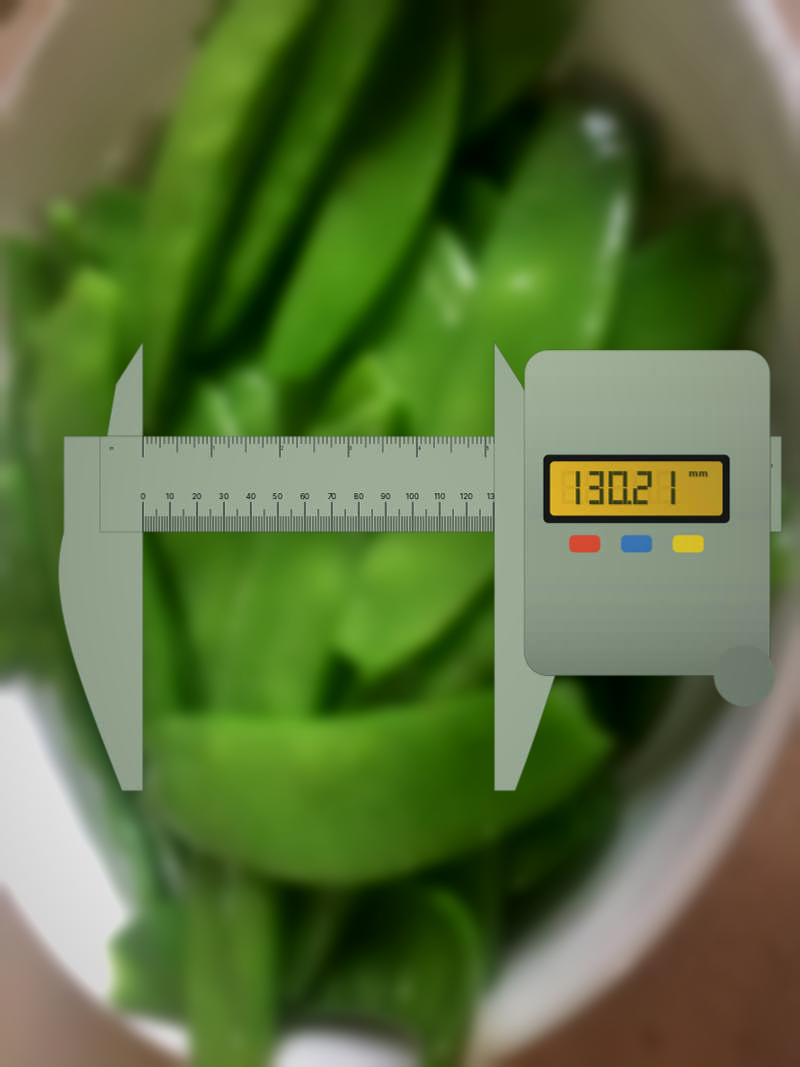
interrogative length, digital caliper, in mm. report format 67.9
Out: 130.21
